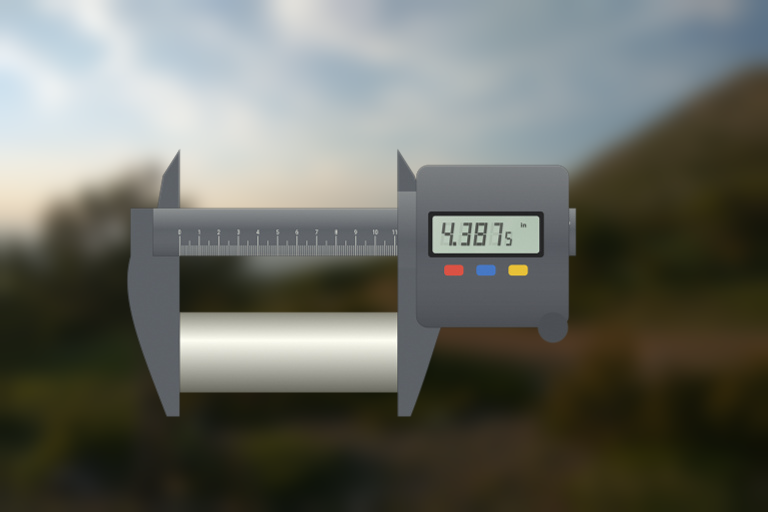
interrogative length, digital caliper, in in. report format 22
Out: 4.3875
